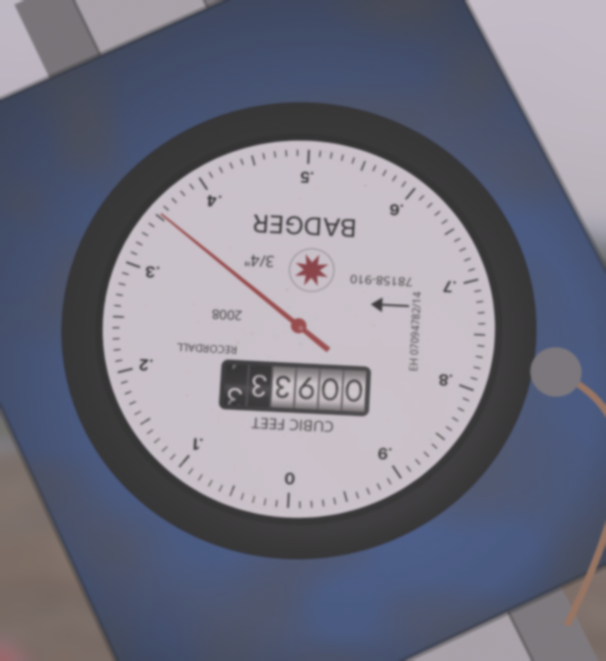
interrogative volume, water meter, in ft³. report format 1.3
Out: 9333.35
